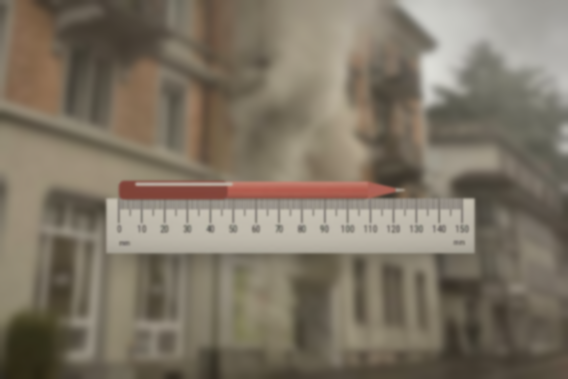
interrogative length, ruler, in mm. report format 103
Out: 125
